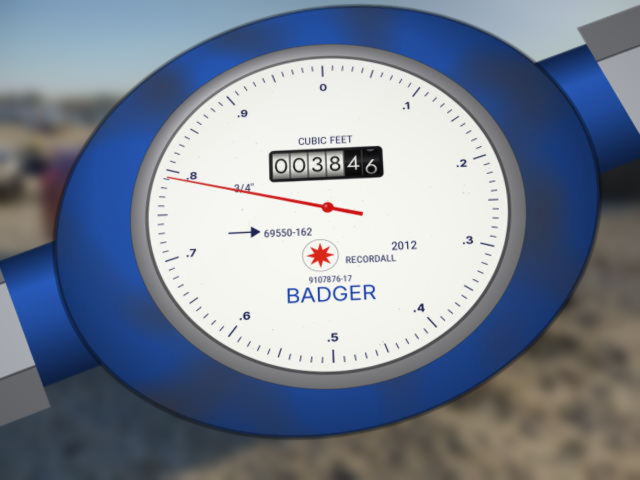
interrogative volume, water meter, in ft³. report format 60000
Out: 3845.79
